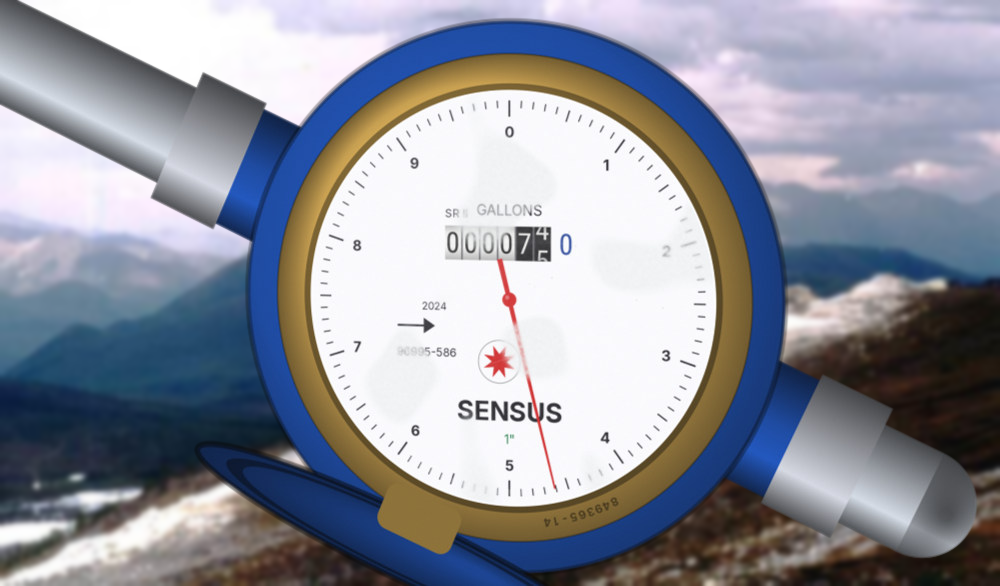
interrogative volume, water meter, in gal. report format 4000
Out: 744.6
